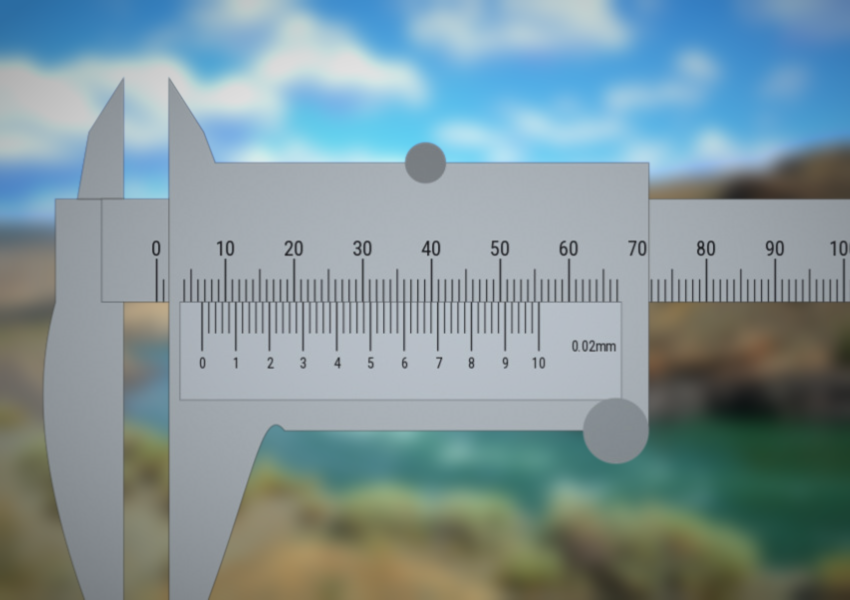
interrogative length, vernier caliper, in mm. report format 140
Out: 6.6
